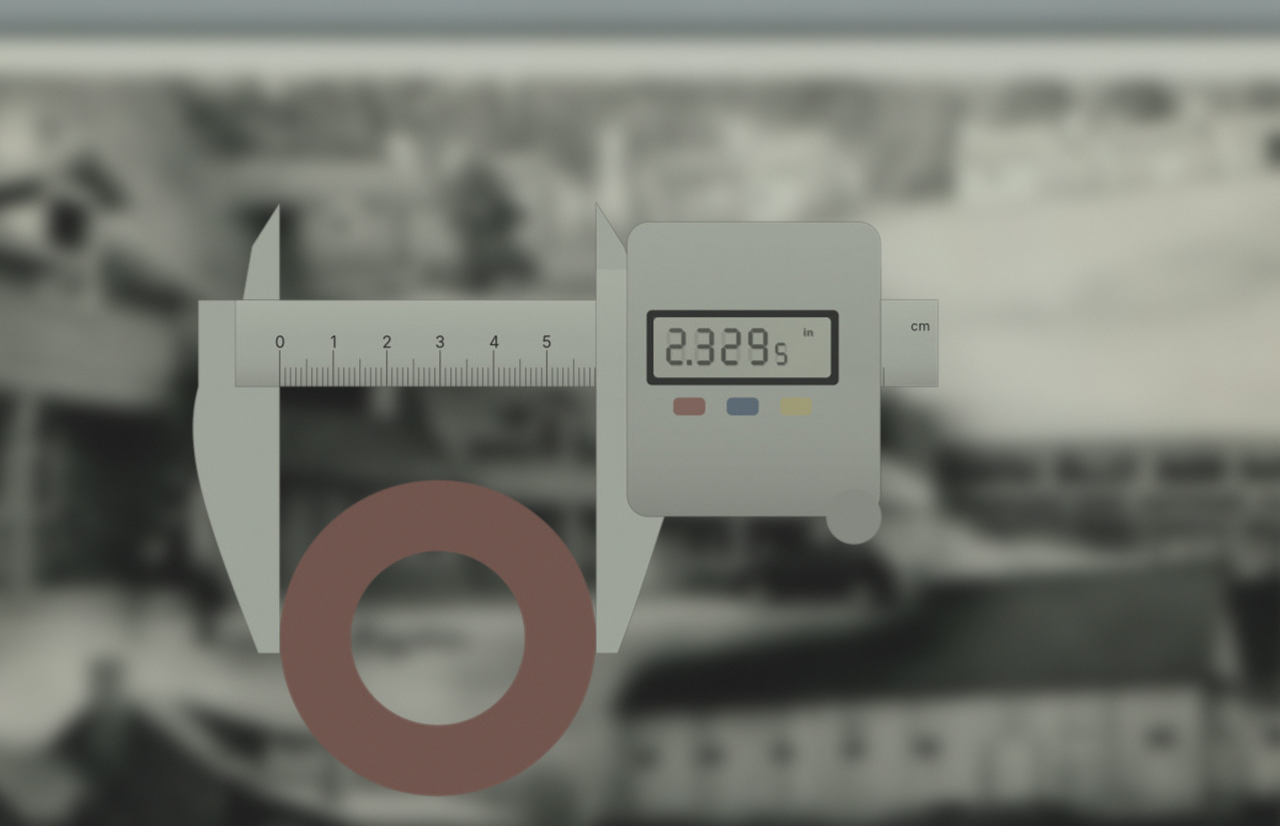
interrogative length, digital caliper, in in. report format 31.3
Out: 2.3295
